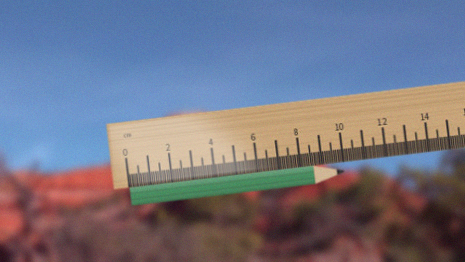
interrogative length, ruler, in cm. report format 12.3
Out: 10
